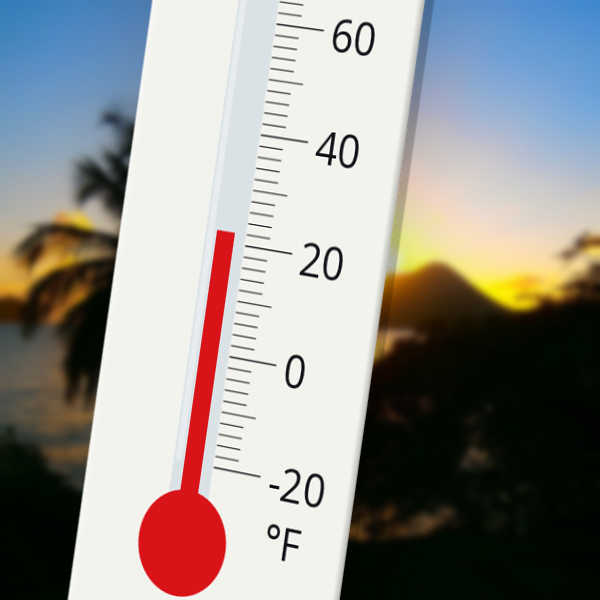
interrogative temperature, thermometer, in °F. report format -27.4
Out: 22
